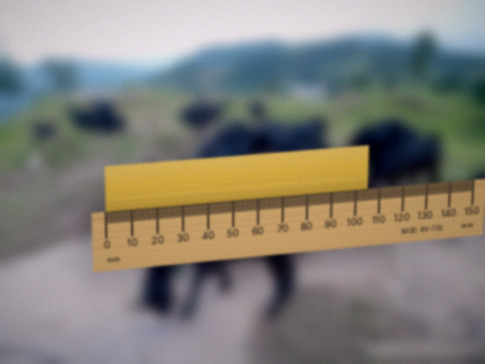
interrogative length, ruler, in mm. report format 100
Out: 105
